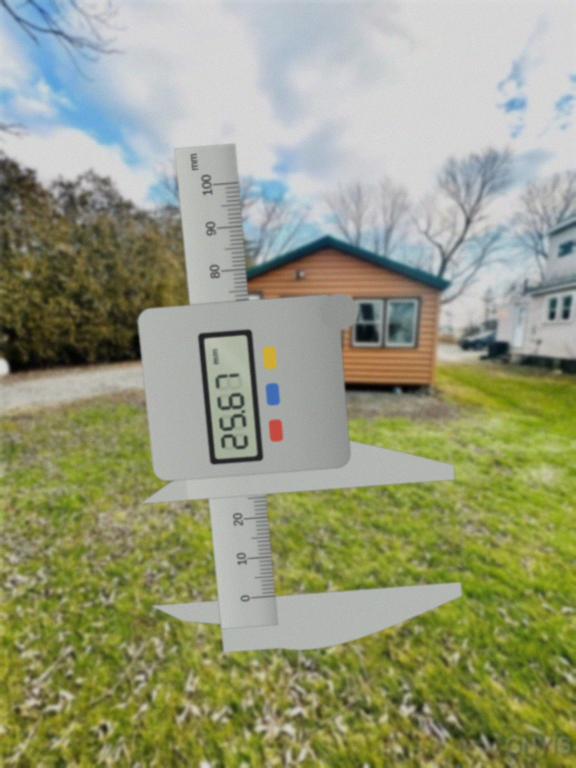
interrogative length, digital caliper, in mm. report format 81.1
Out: 25.67
